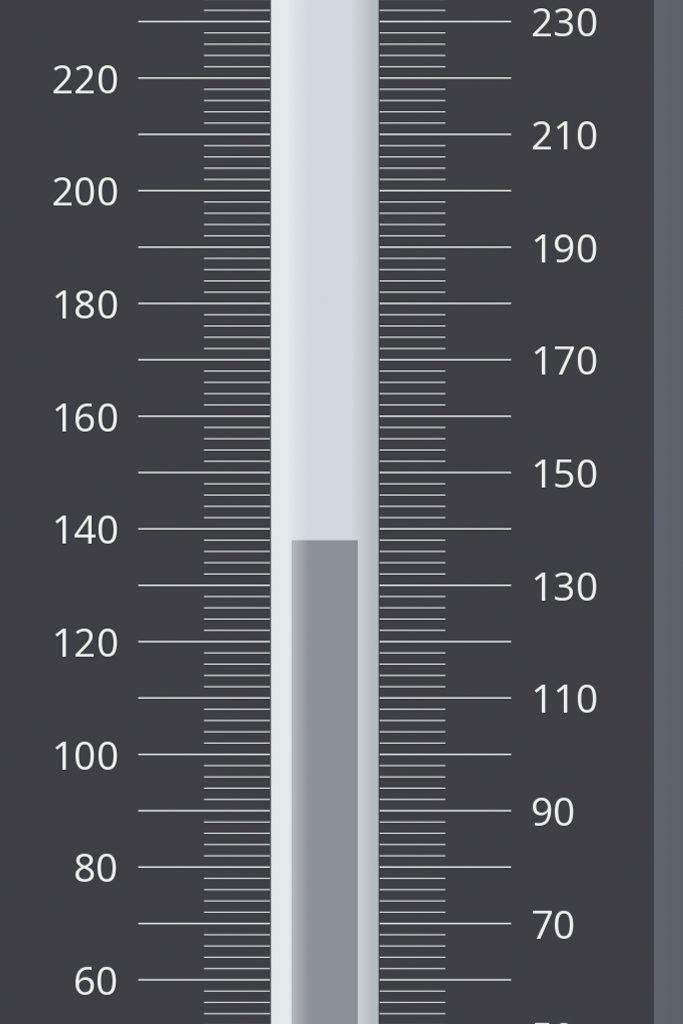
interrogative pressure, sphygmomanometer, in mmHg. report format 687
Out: 138
